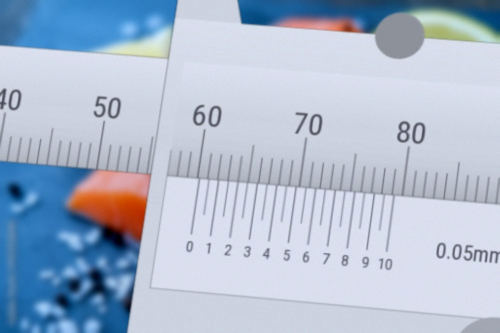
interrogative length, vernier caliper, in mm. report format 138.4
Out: 60.2
